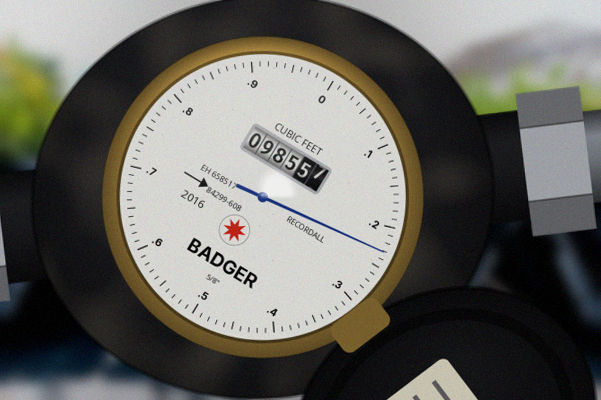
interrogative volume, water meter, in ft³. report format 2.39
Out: 98557.23
